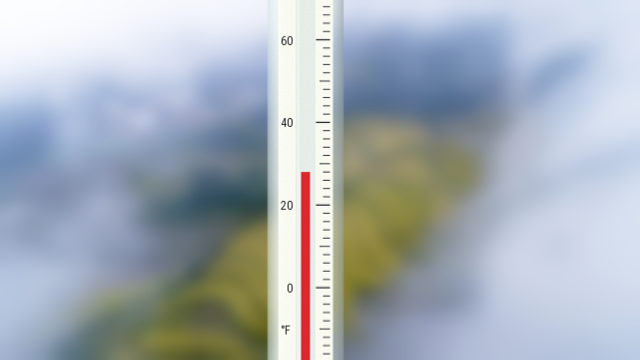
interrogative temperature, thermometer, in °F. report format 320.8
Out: 28
